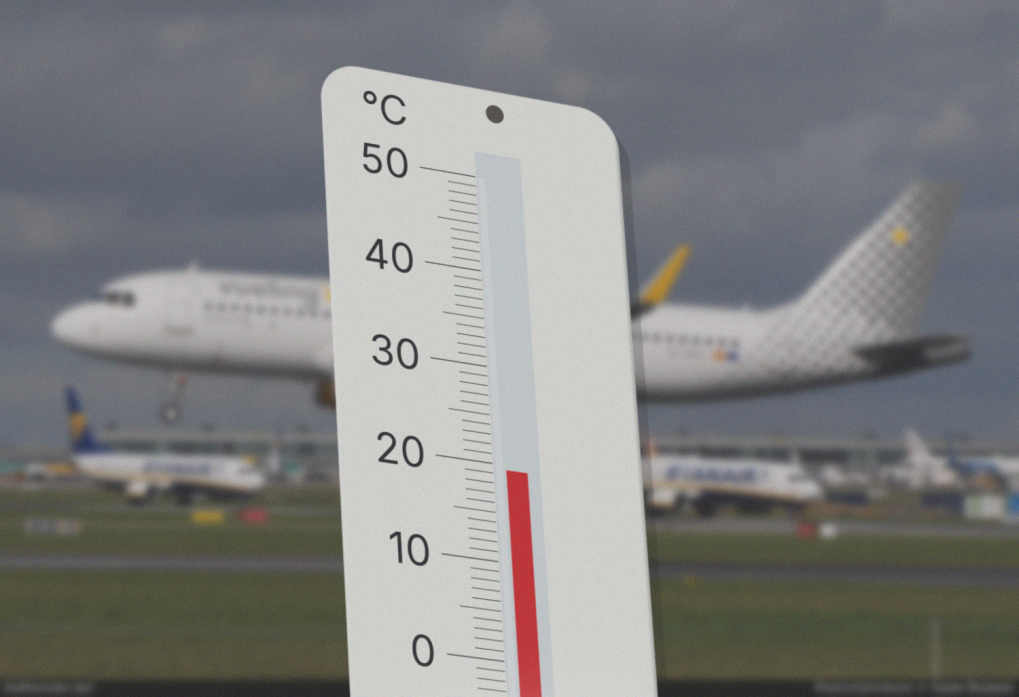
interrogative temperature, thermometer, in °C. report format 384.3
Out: 19.5
